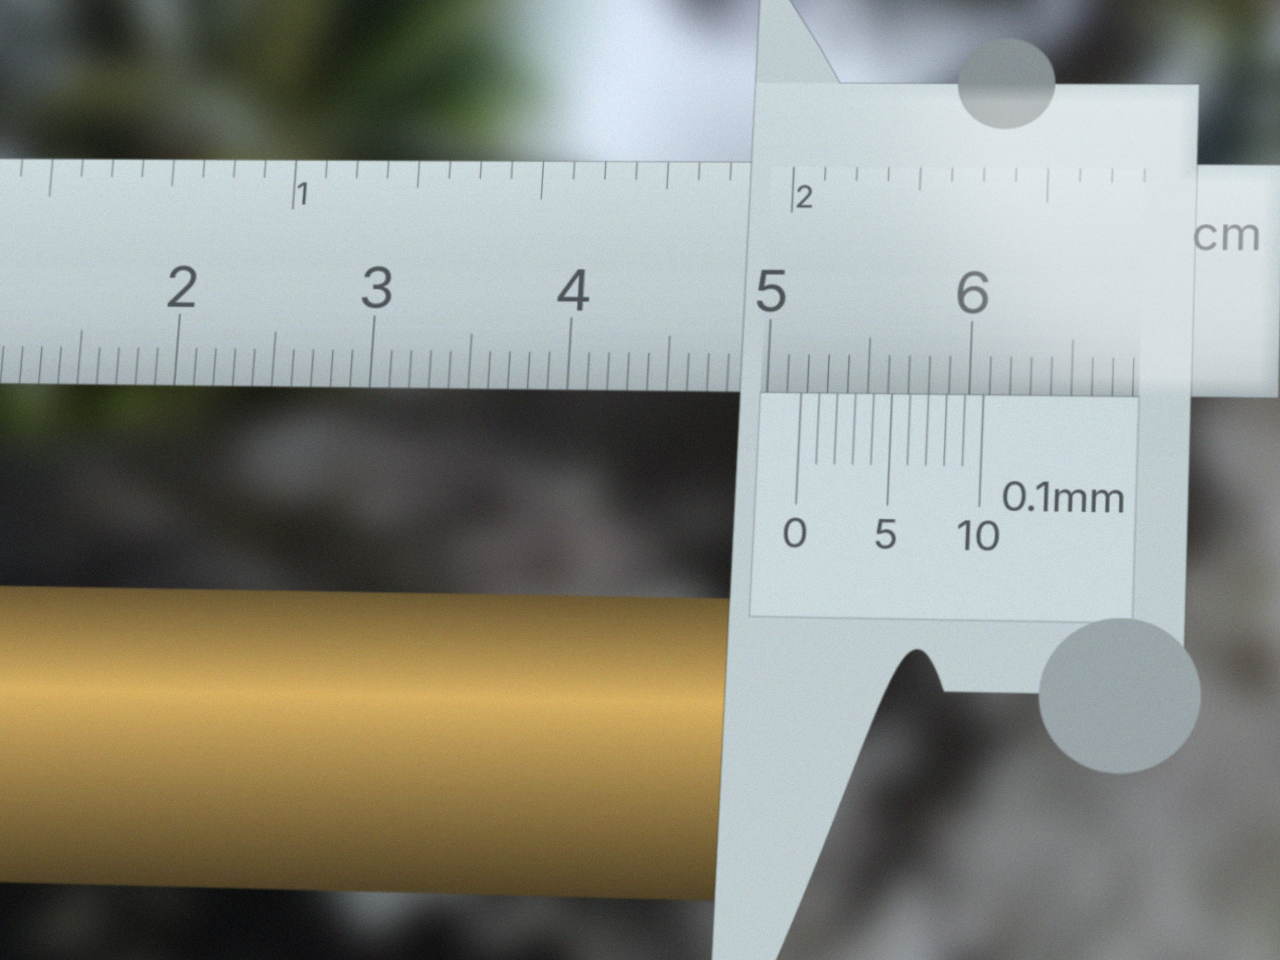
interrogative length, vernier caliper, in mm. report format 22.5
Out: 51.7
